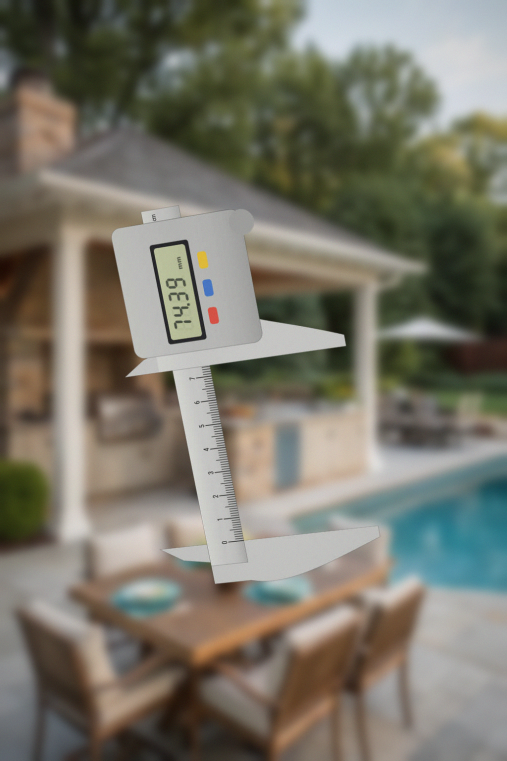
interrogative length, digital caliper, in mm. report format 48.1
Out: 74.39
